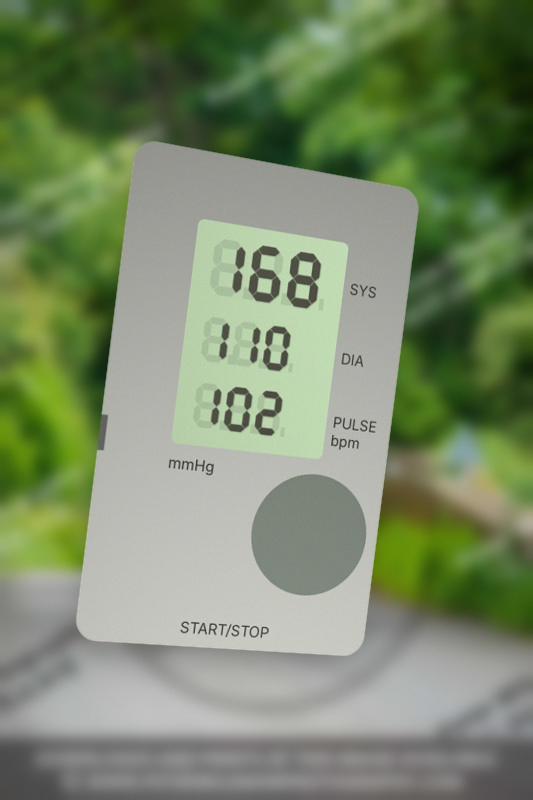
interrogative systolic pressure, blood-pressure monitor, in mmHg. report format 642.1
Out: 168
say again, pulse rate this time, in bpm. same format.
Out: 102
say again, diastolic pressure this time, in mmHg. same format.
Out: 110
